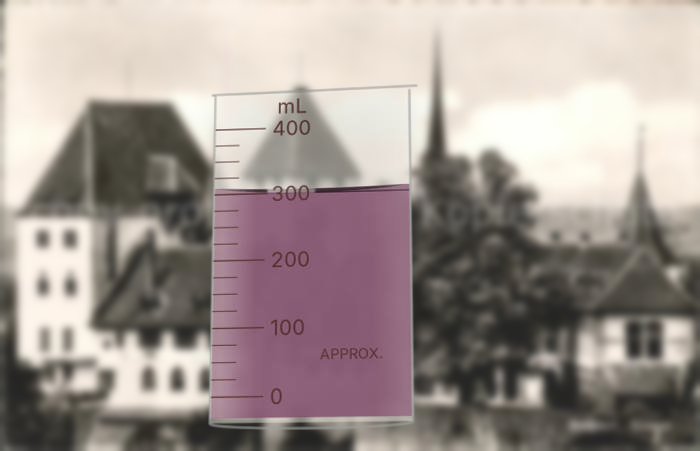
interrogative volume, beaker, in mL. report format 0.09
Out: 300
